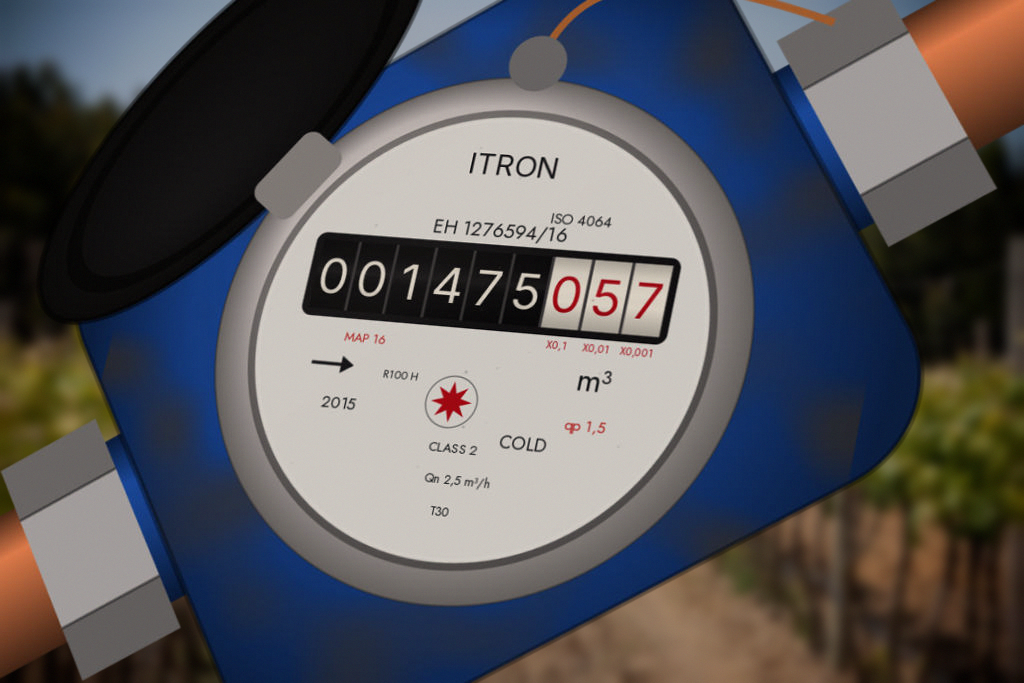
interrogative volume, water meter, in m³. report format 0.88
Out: 1475.057
